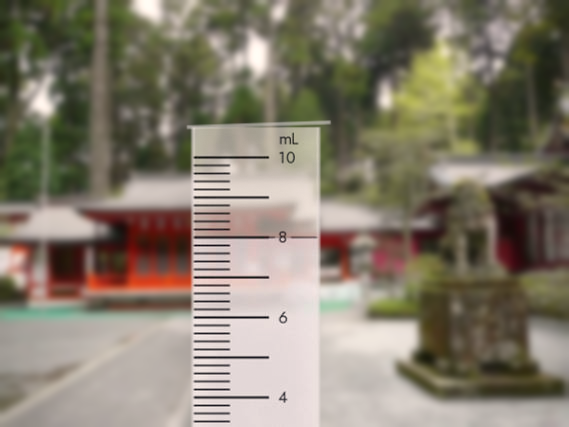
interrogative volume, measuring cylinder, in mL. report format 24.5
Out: 8
